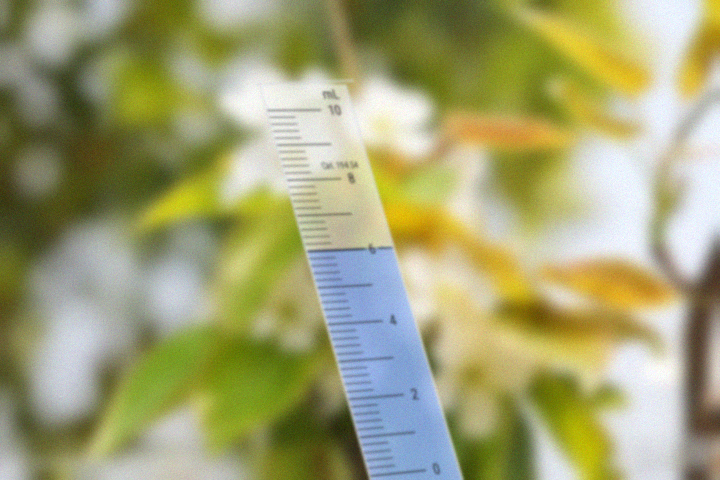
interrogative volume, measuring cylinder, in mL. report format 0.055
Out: 6
